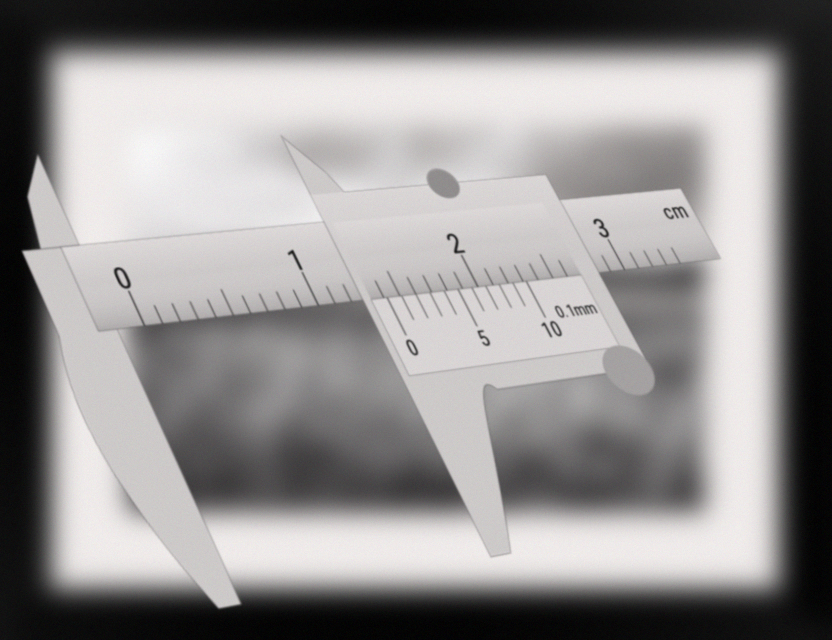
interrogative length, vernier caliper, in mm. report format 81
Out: 14.2
